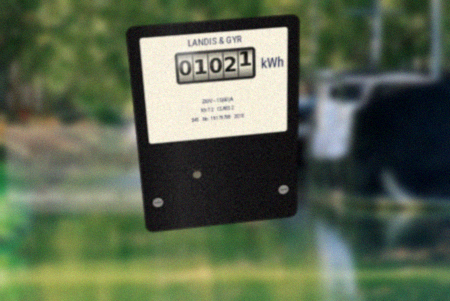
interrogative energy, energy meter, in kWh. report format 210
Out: 1021
